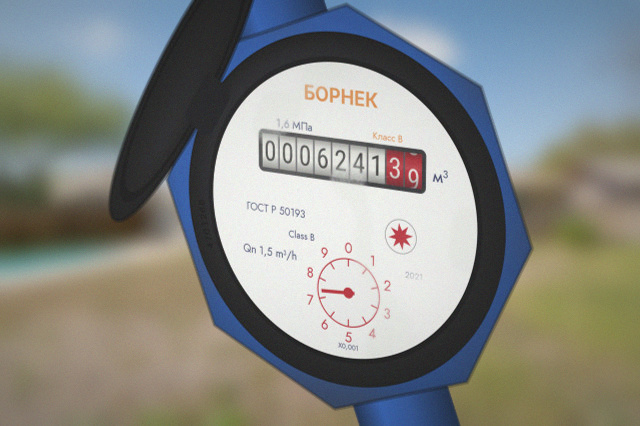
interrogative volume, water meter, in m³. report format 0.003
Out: 6241.387
